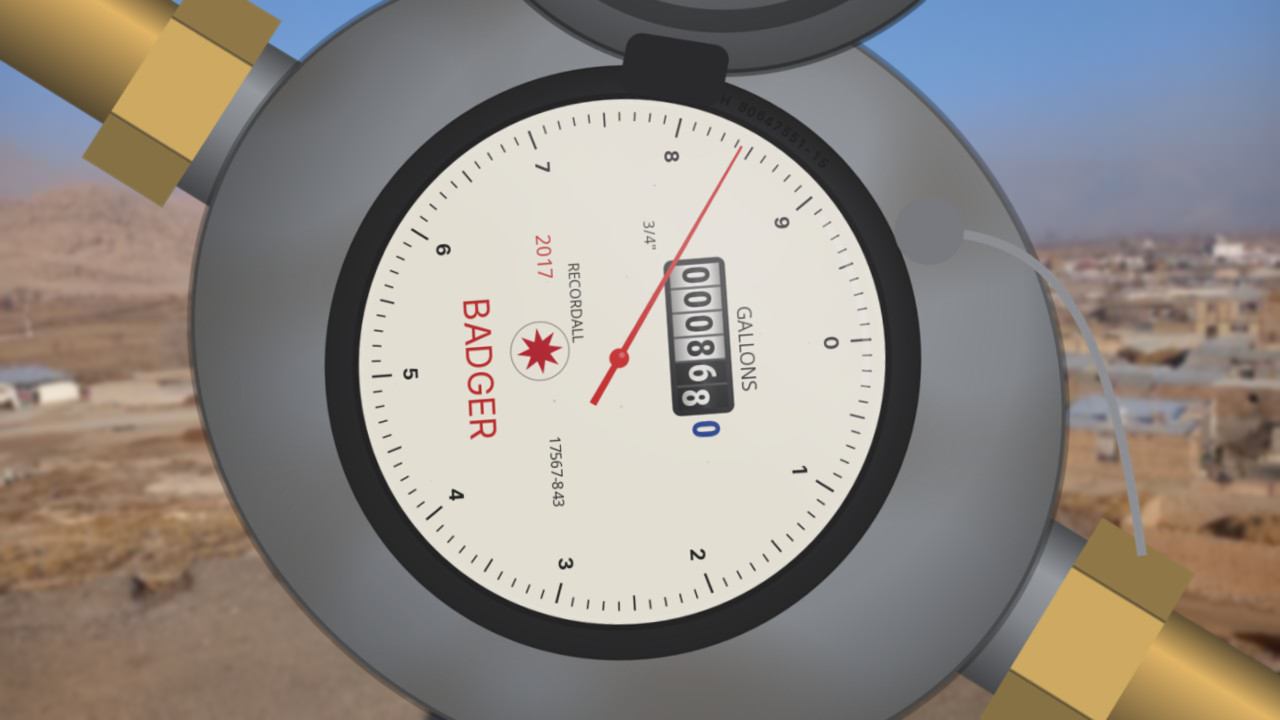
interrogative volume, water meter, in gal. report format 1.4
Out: 8678.4
